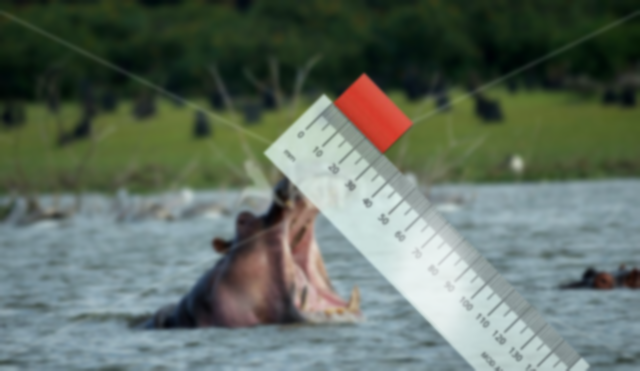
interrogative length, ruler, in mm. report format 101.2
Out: 30
